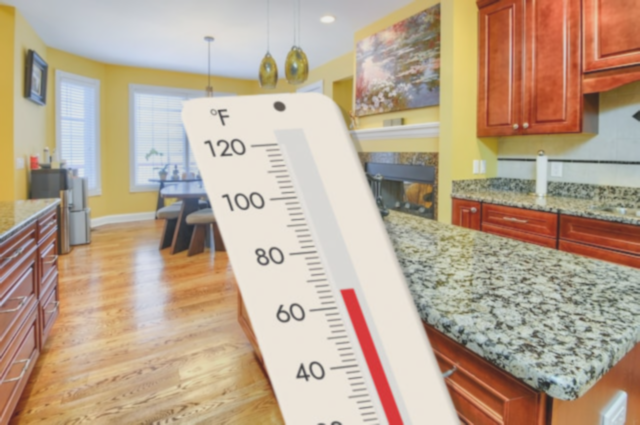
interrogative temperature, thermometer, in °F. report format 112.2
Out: 66
